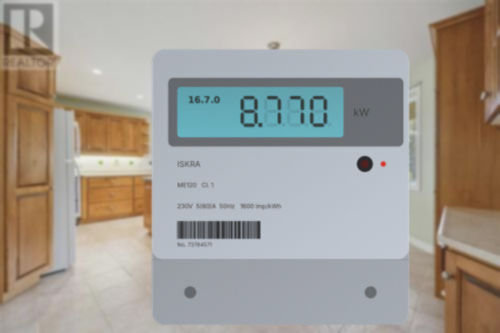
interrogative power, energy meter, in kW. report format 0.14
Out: 8.770
